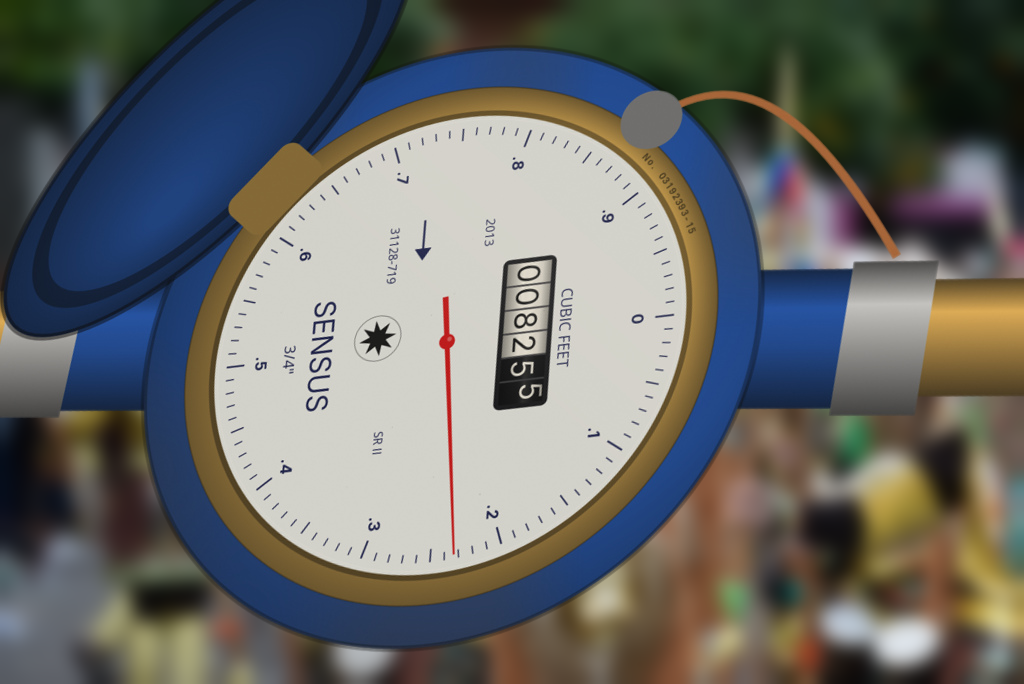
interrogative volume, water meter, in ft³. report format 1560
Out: 8255.23
